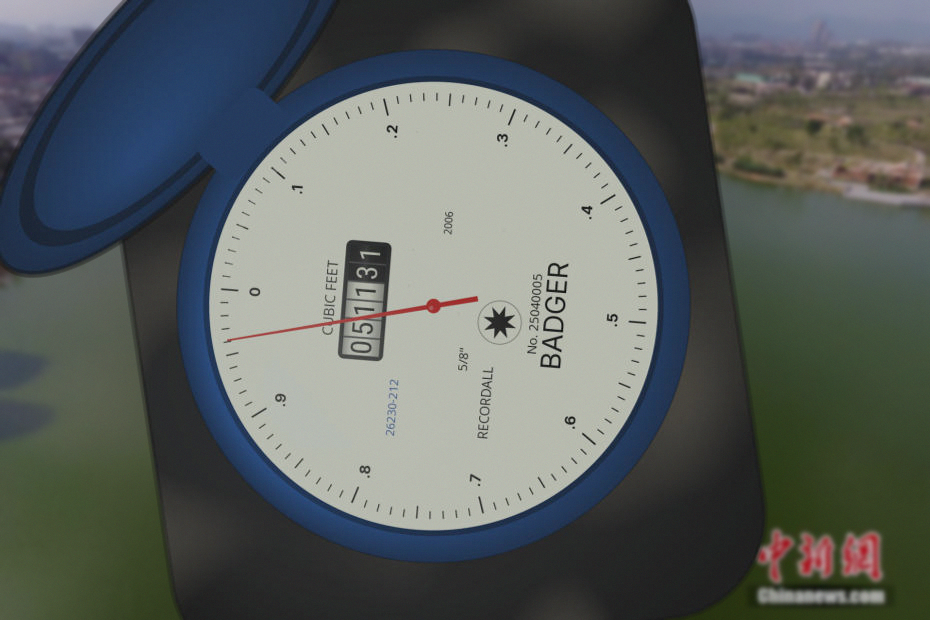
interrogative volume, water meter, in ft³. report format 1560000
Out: 51130.96
